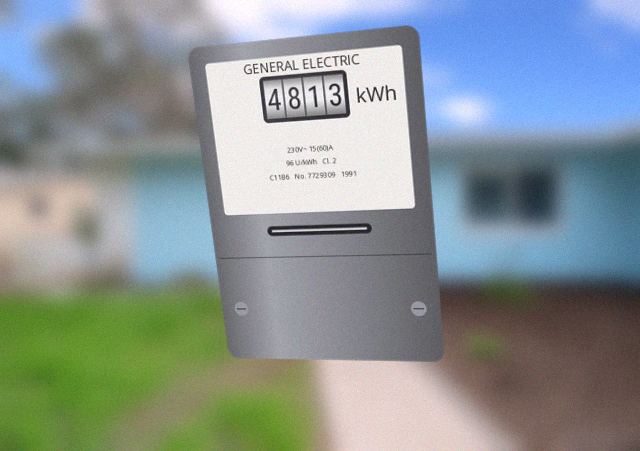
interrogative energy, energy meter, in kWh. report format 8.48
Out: 4813
